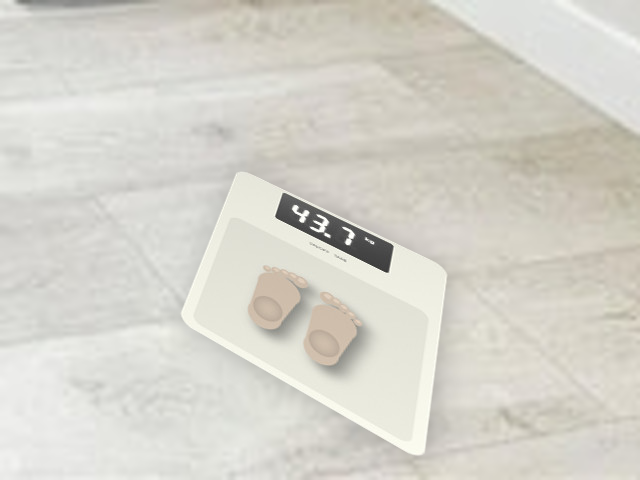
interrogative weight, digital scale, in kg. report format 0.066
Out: 43.7
